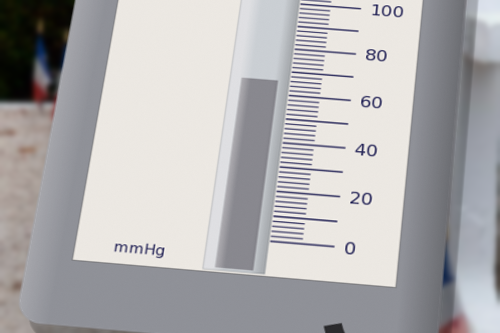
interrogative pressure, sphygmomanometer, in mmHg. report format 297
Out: 66
